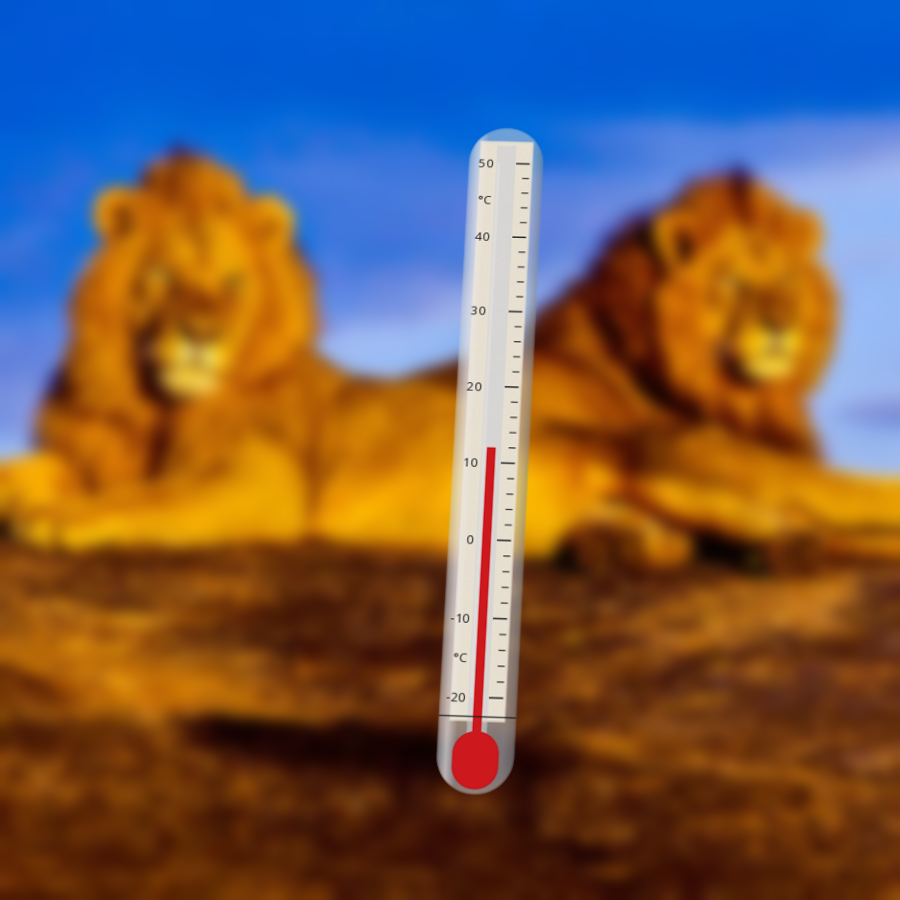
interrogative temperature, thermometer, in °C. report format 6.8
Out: 12
